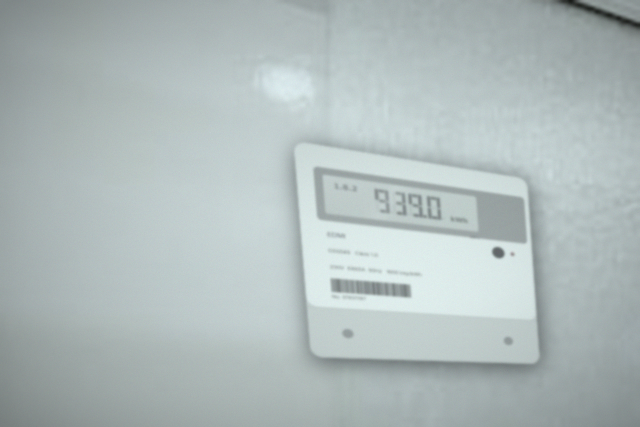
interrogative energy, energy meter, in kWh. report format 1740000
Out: 939.0
